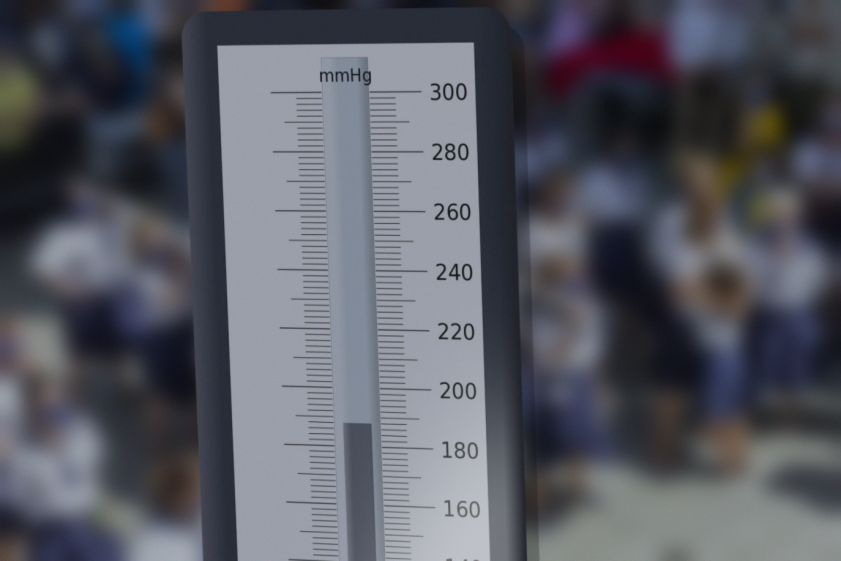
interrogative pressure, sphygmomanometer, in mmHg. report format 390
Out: 188
